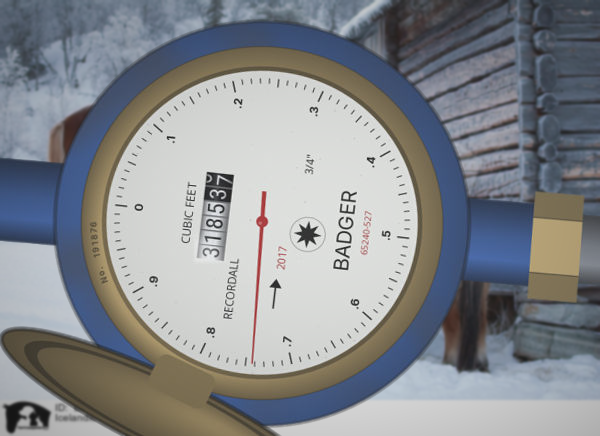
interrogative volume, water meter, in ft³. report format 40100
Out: 318536.74
